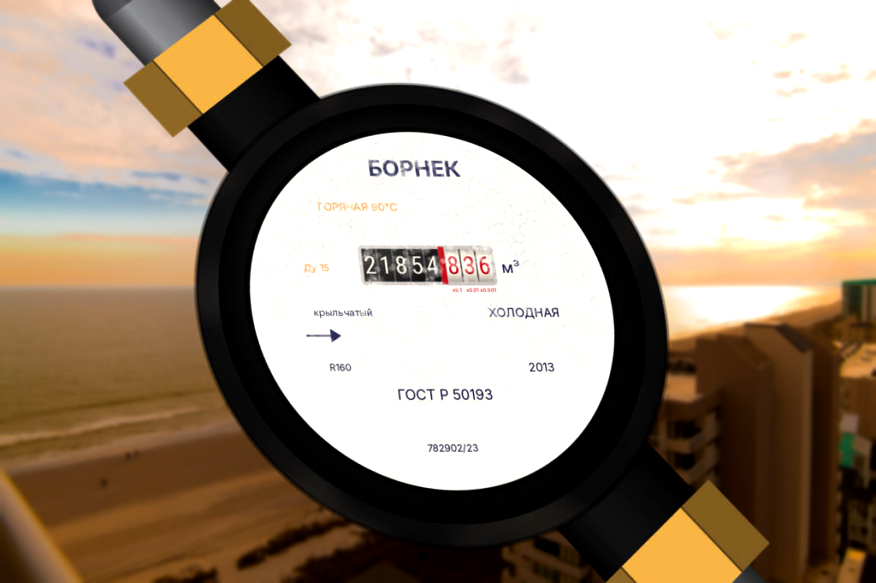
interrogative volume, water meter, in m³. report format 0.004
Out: 21854.836
